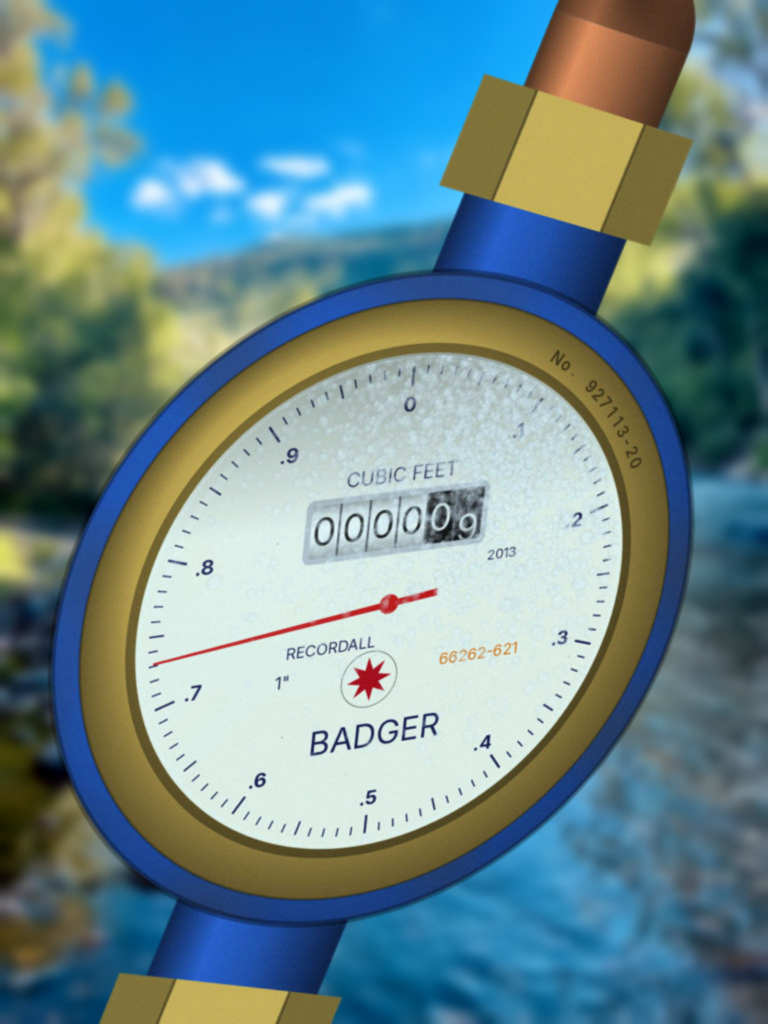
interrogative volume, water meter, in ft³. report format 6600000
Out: 8.73
